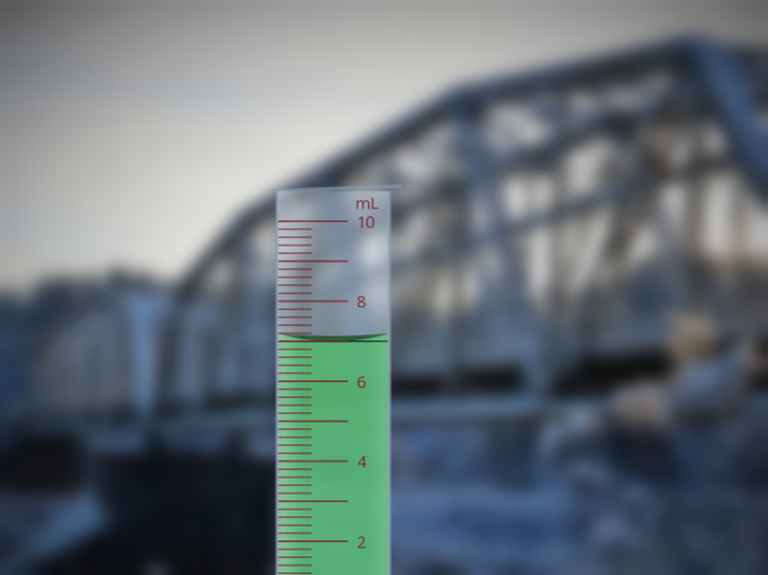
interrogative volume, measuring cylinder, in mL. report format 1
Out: 7
